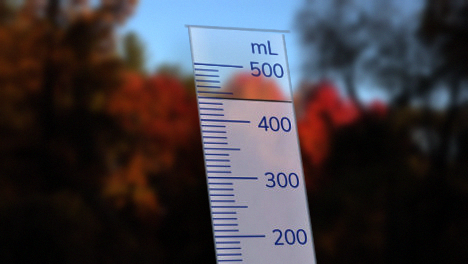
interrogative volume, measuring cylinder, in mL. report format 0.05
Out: 440
